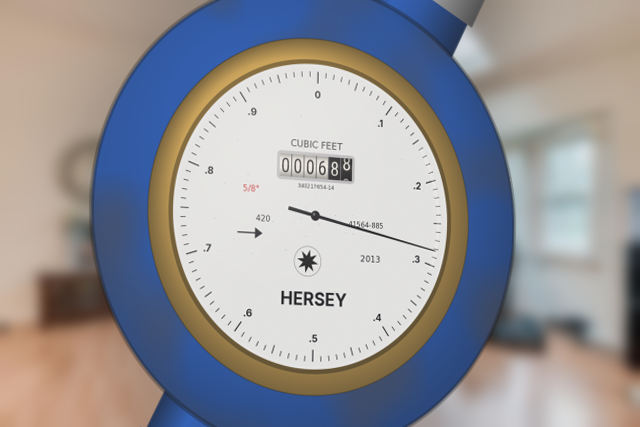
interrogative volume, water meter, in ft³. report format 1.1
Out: 688.28
